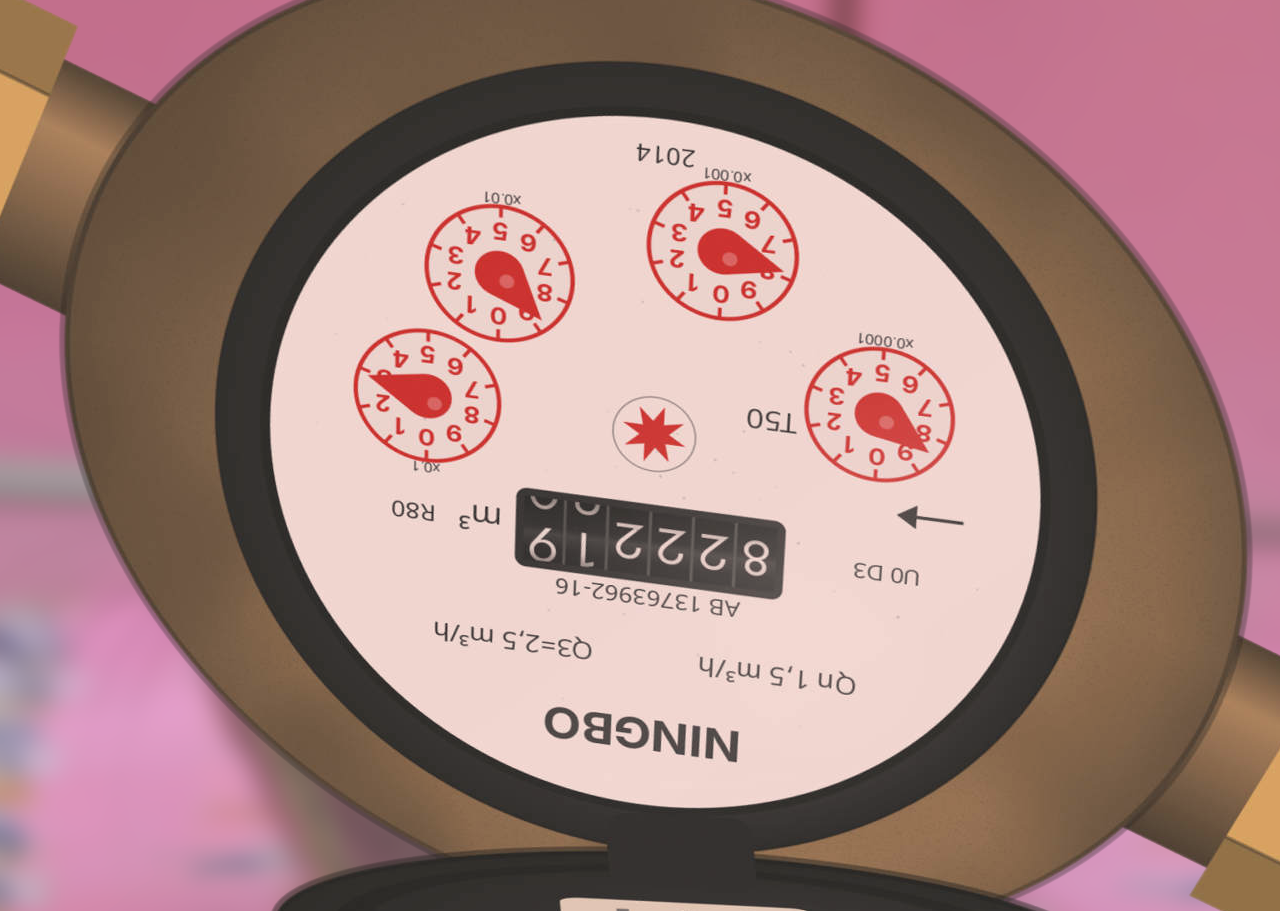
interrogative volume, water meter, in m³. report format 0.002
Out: 822219.2878
